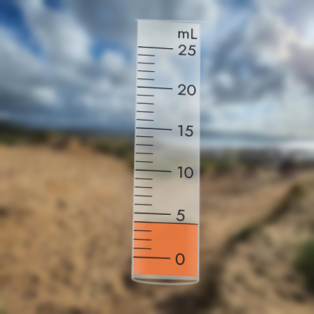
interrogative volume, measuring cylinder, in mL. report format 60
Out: 4
